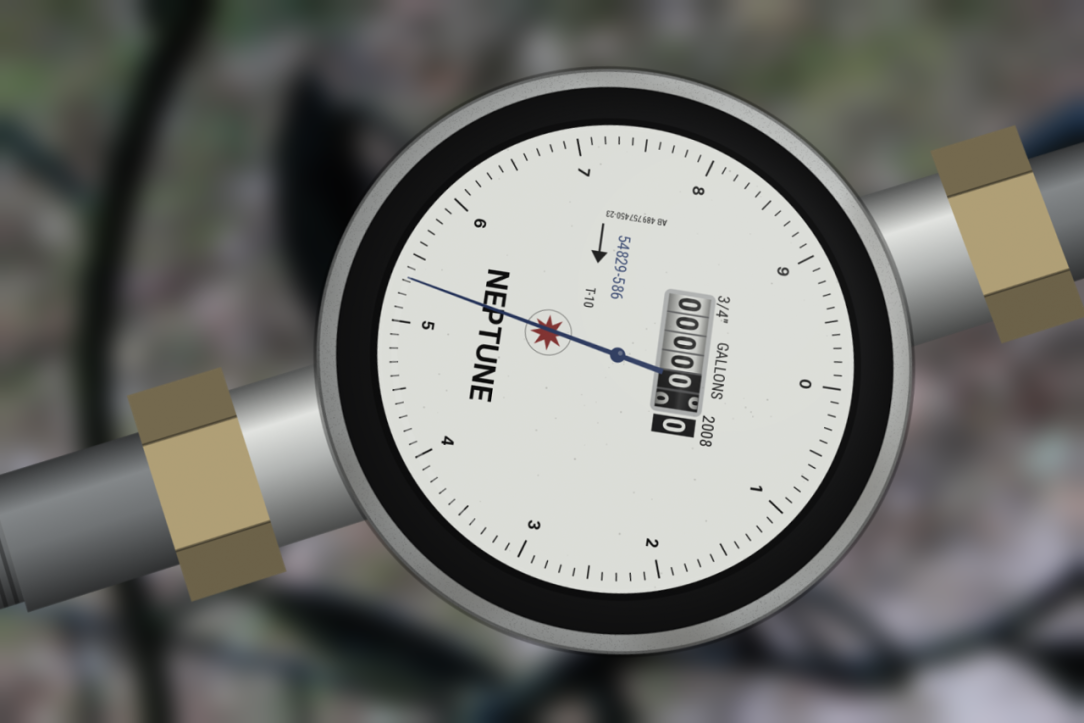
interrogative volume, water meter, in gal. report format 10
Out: 85.3
